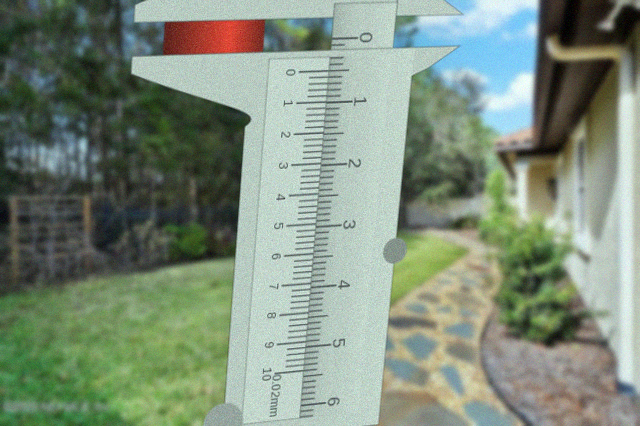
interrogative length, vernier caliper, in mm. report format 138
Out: 5.0
